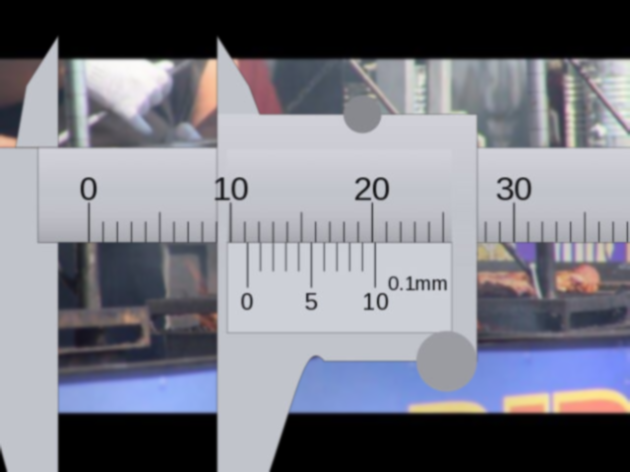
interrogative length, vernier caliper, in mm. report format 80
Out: 11.2
